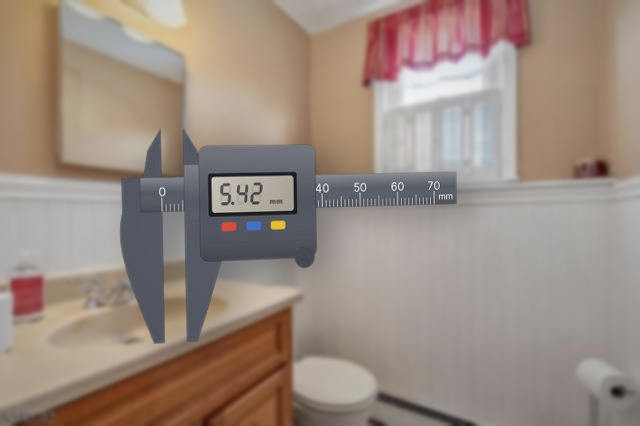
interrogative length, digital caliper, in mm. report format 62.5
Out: 5.42
